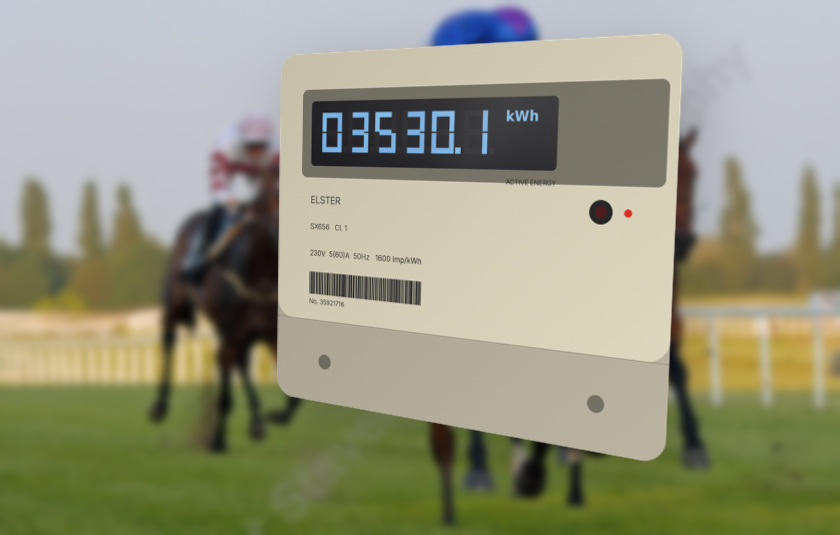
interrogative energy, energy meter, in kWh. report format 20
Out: 3530.1
